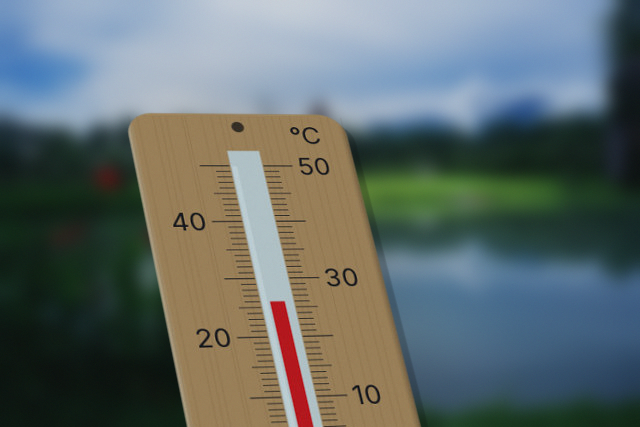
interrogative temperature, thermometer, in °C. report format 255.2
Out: 26
